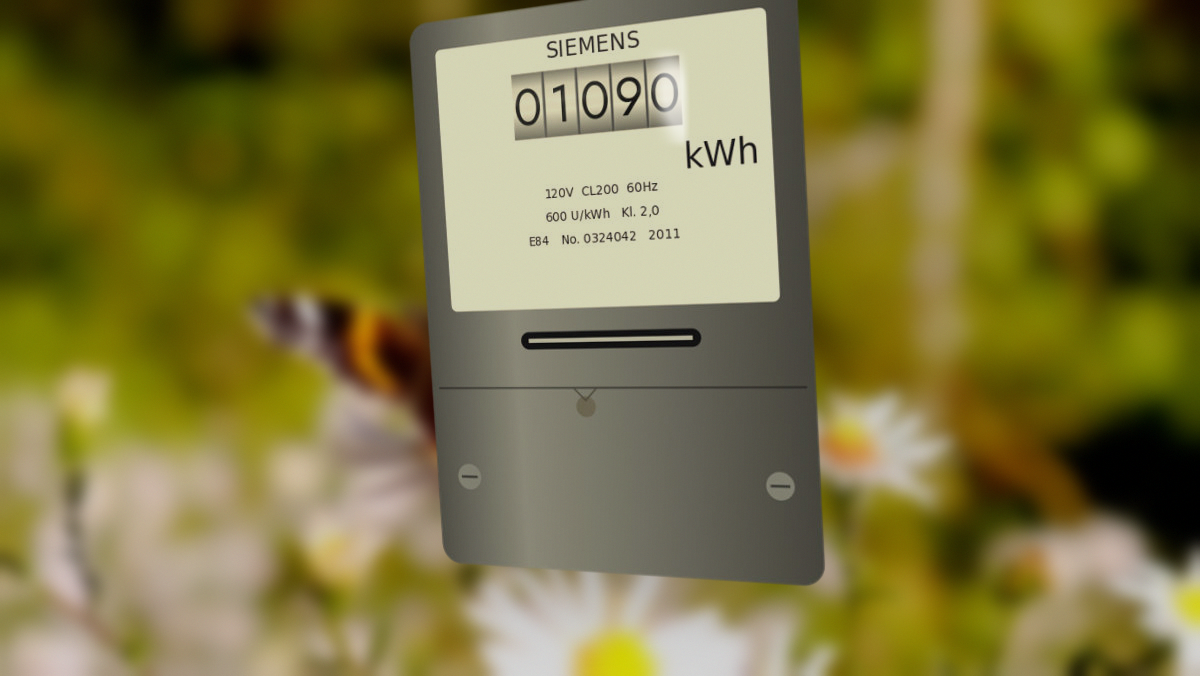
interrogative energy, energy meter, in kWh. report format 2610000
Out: 1090
